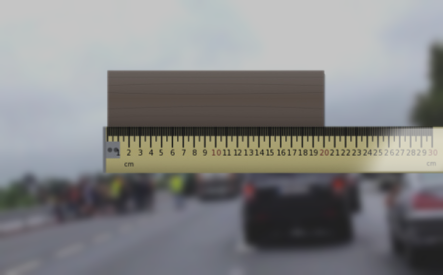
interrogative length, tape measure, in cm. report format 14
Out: 20
